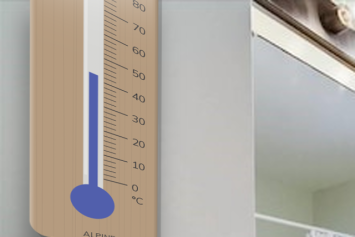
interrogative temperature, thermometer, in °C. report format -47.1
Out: 42
